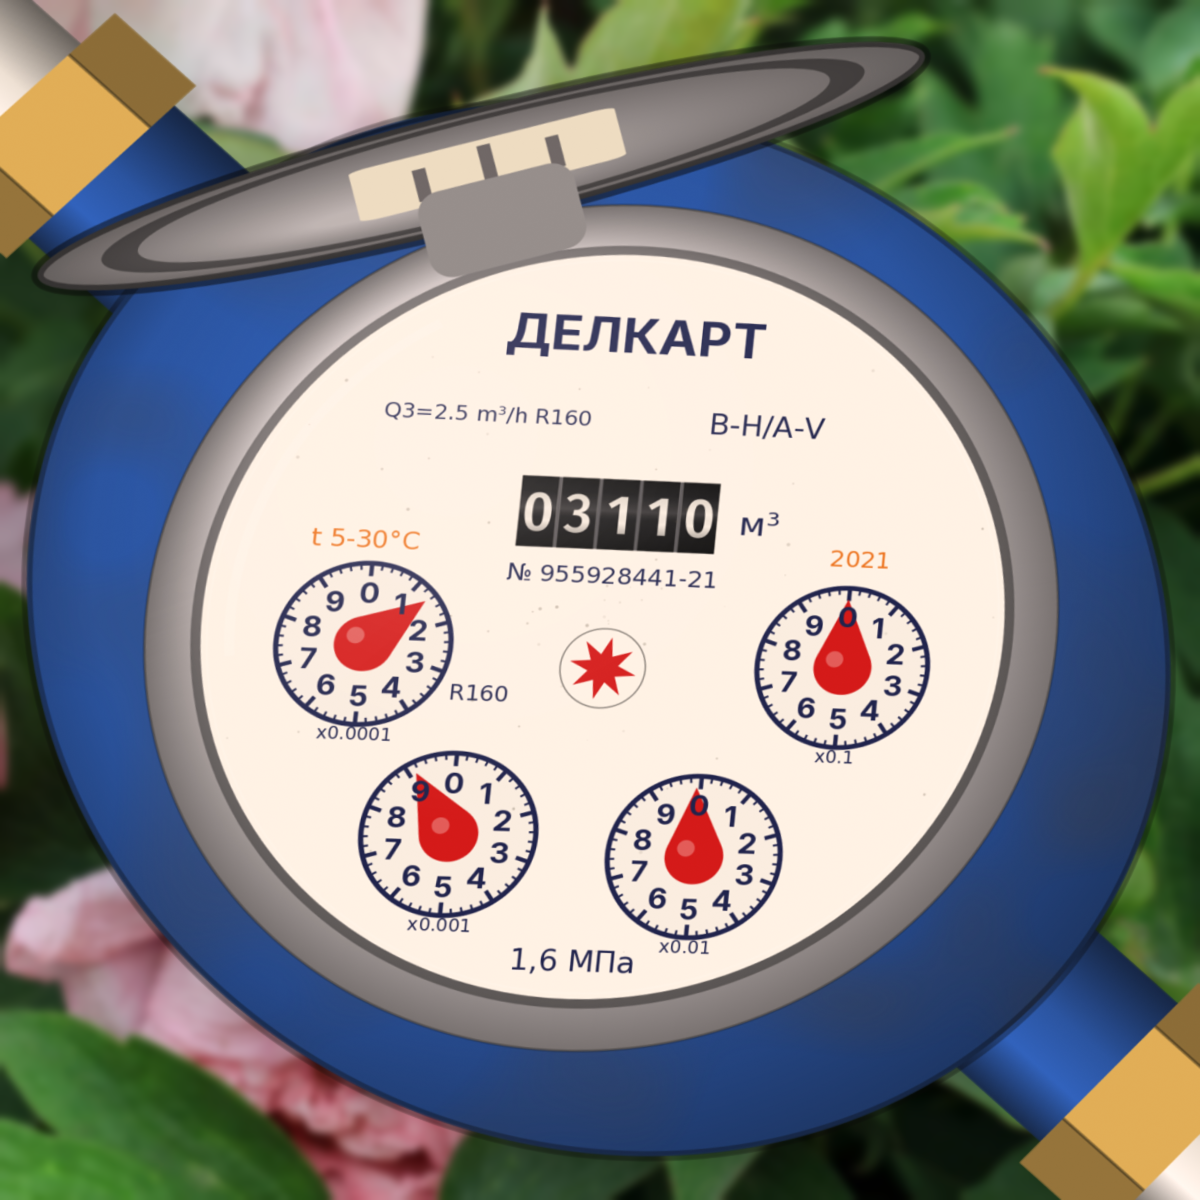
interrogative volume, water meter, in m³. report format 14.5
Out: 3109.9991
